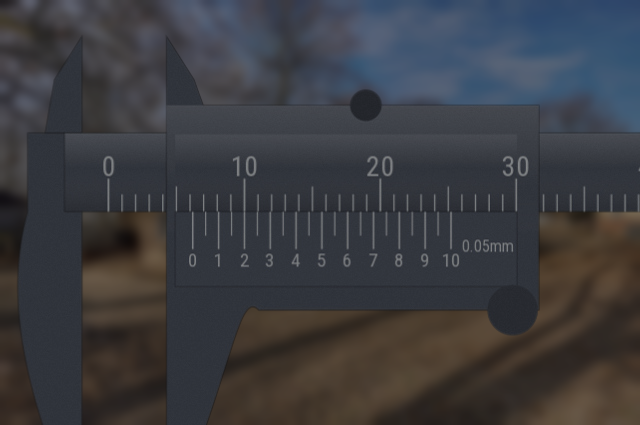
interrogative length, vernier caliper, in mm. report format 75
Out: 6.2
